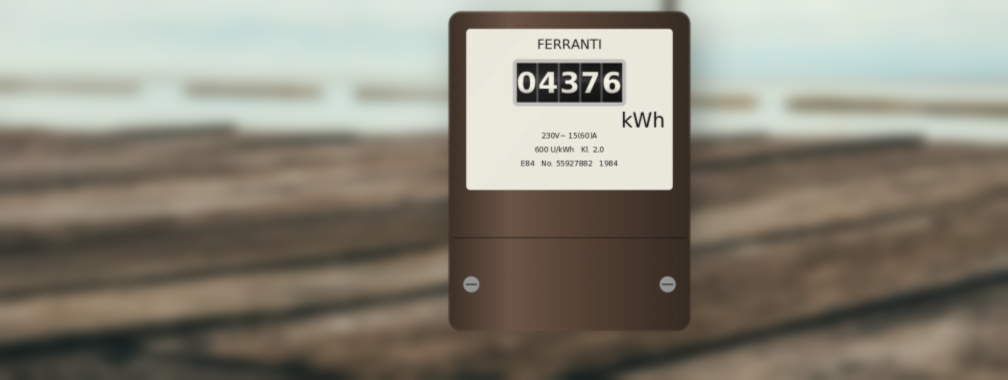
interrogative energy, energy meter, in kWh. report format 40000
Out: 4376
